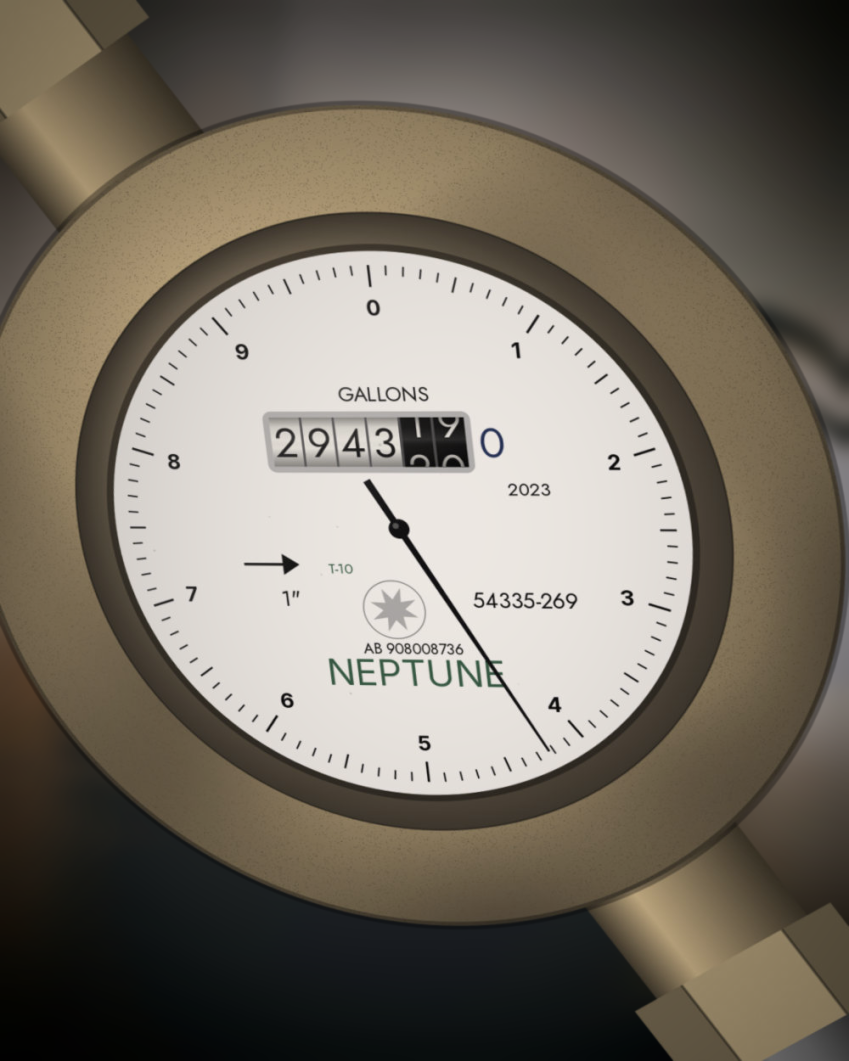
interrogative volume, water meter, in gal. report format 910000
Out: 2943194.2
